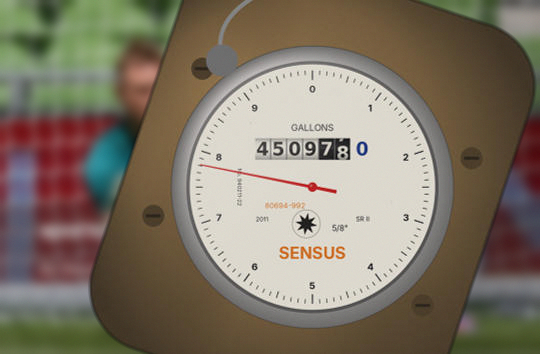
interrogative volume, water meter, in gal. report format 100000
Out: 4509777.8
